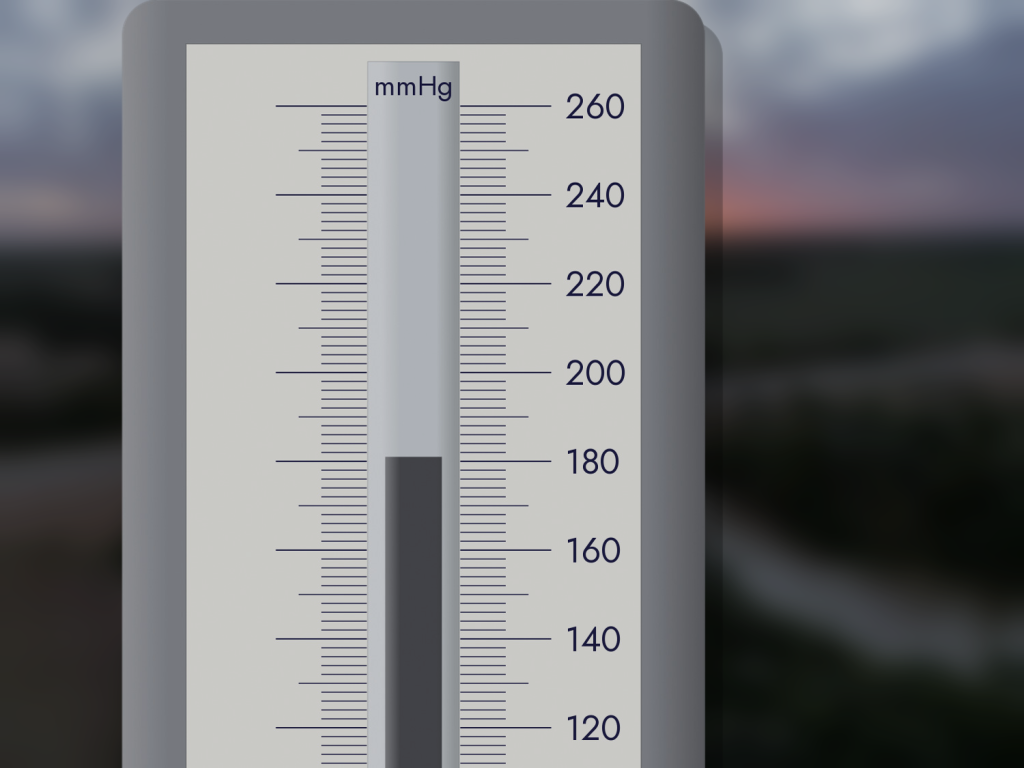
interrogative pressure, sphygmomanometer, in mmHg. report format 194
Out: 181
